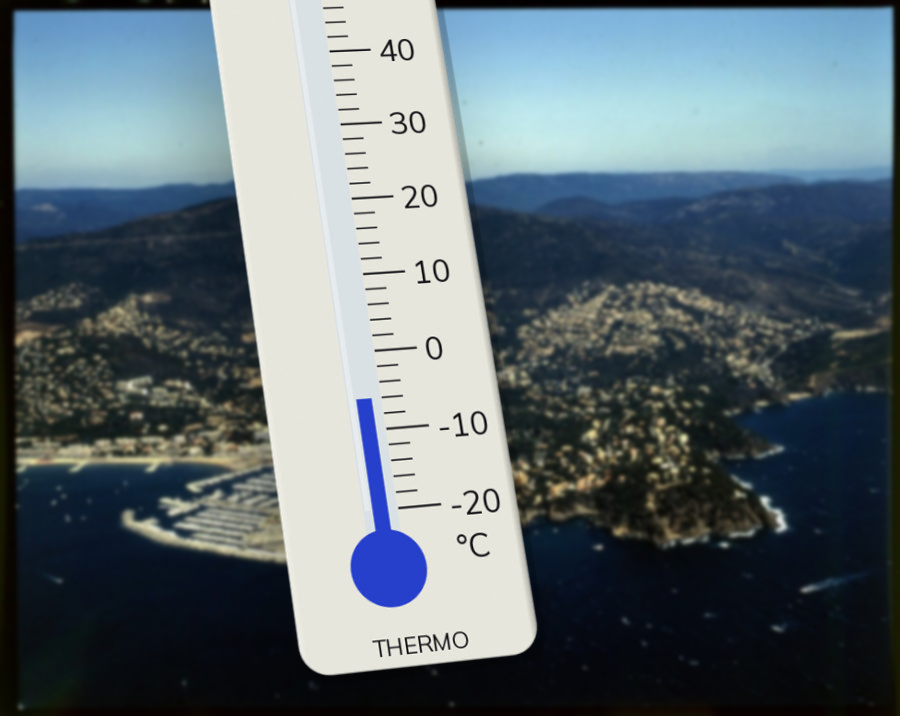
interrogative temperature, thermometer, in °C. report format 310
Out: -6
